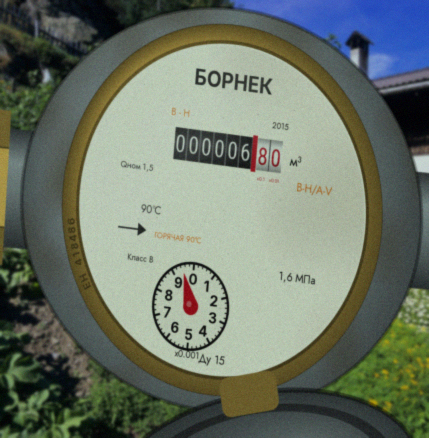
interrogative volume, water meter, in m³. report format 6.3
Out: 6.799
